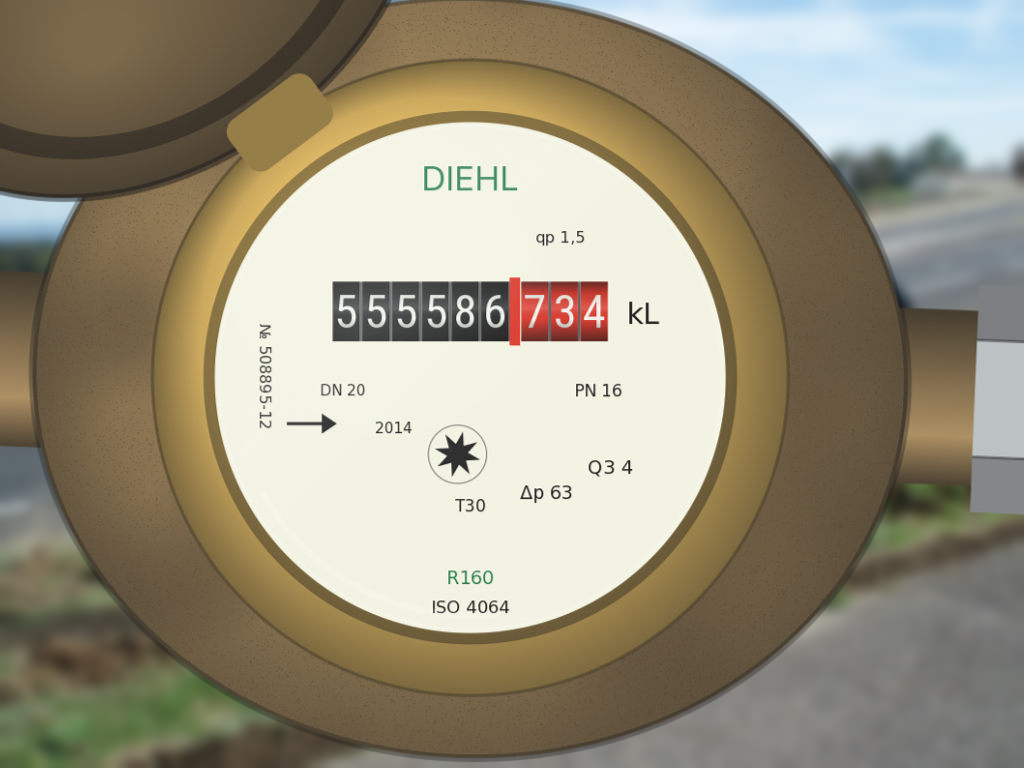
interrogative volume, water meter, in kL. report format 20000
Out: 555586.734
